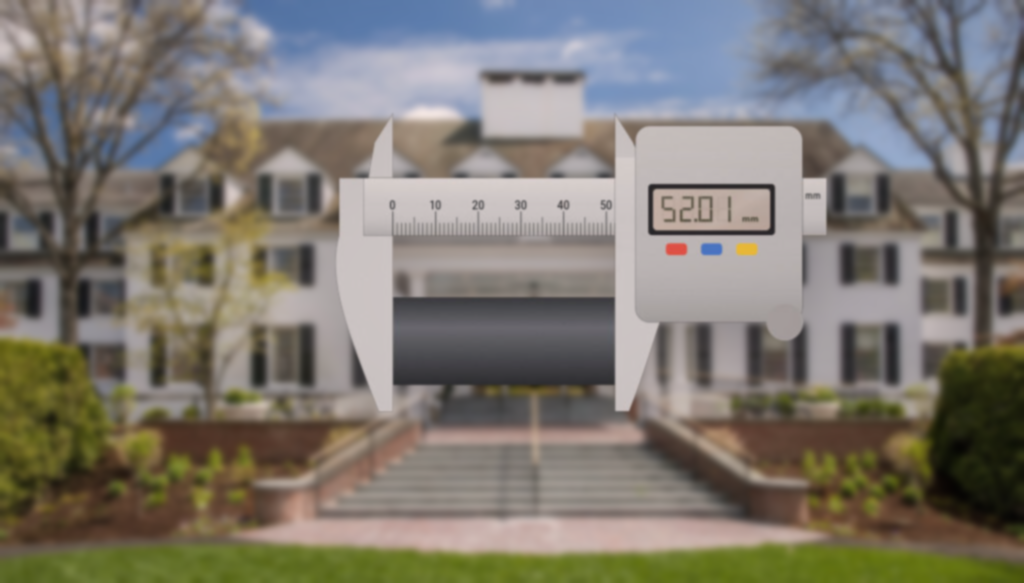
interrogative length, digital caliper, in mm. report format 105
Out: 52.01
